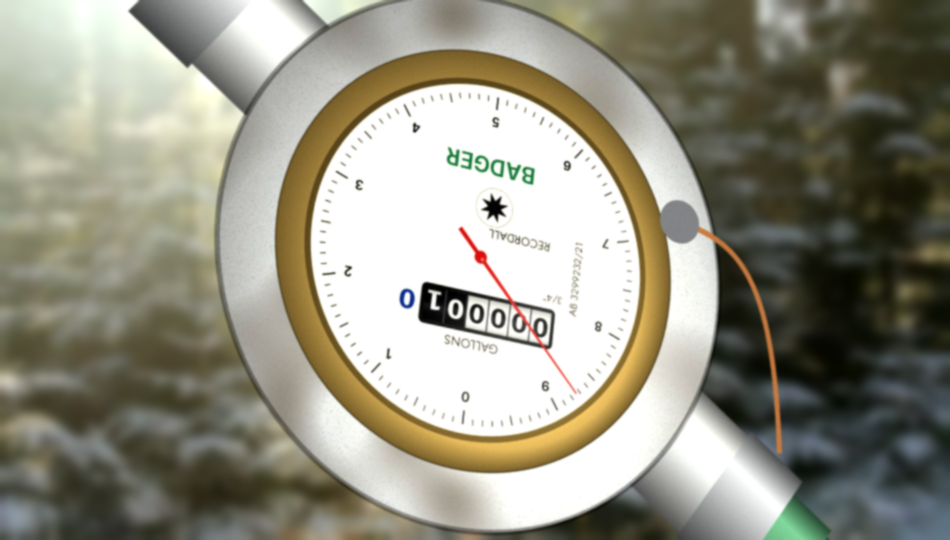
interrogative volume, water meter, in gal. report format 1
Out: 8.7
